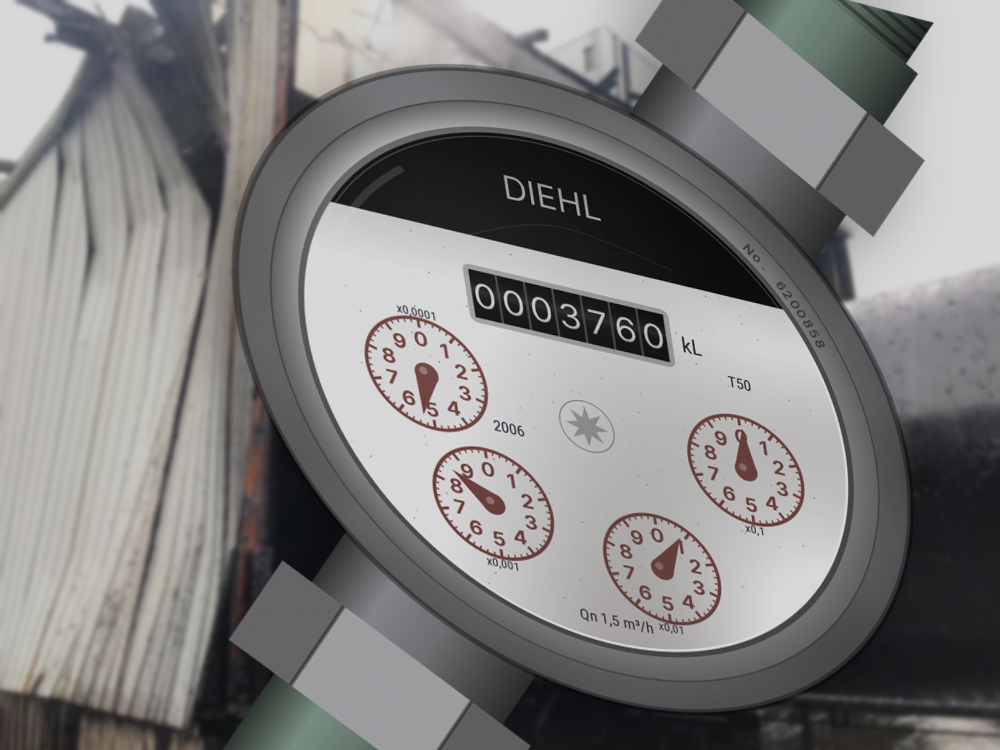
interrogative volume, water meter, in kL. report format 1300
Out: 3760.0085
